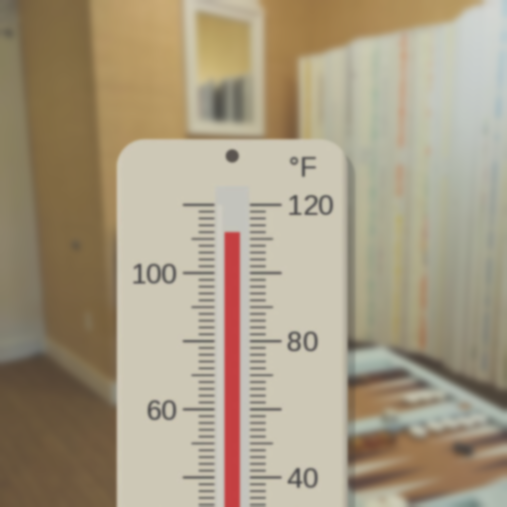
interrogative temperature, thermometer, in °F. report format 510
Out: 112
